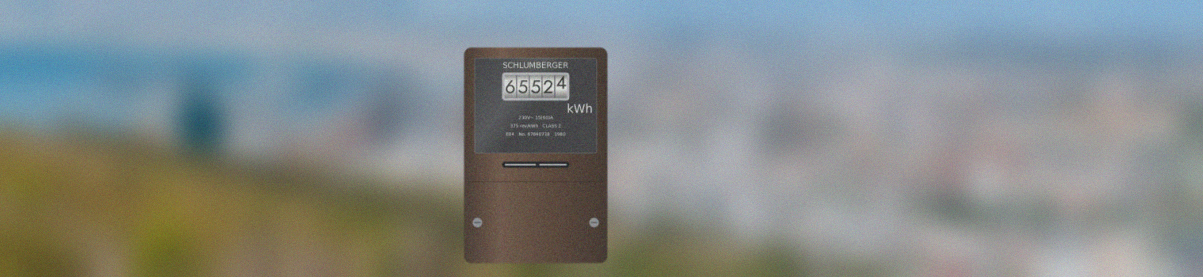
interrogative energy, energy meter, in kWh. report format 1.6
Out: 65524
